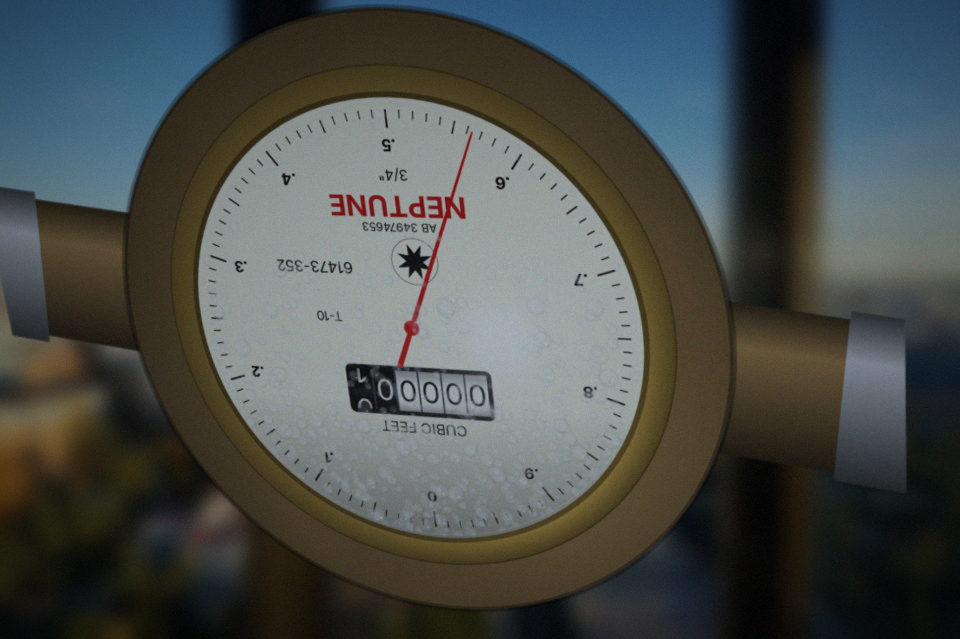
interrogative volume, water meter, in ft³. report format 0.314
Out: 0.56
